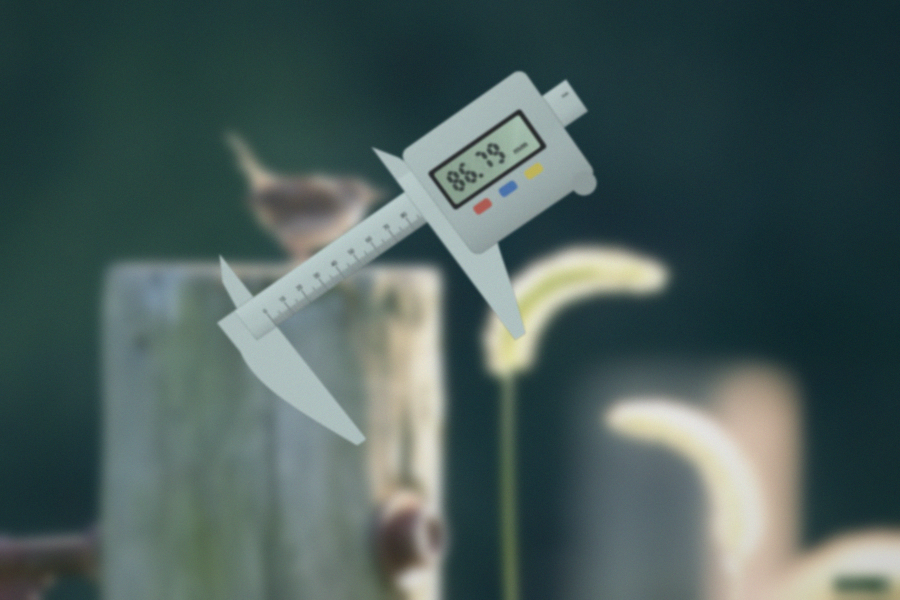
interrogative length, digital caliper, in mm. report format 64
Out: 86.79
